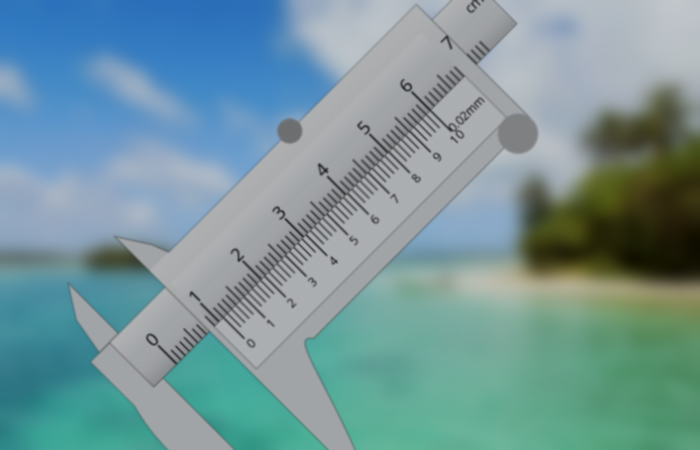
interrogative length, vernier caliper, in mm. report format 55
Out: 11.0
